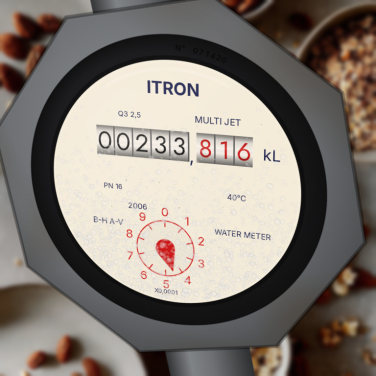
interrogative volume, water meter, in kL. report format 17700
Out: 233.8164
